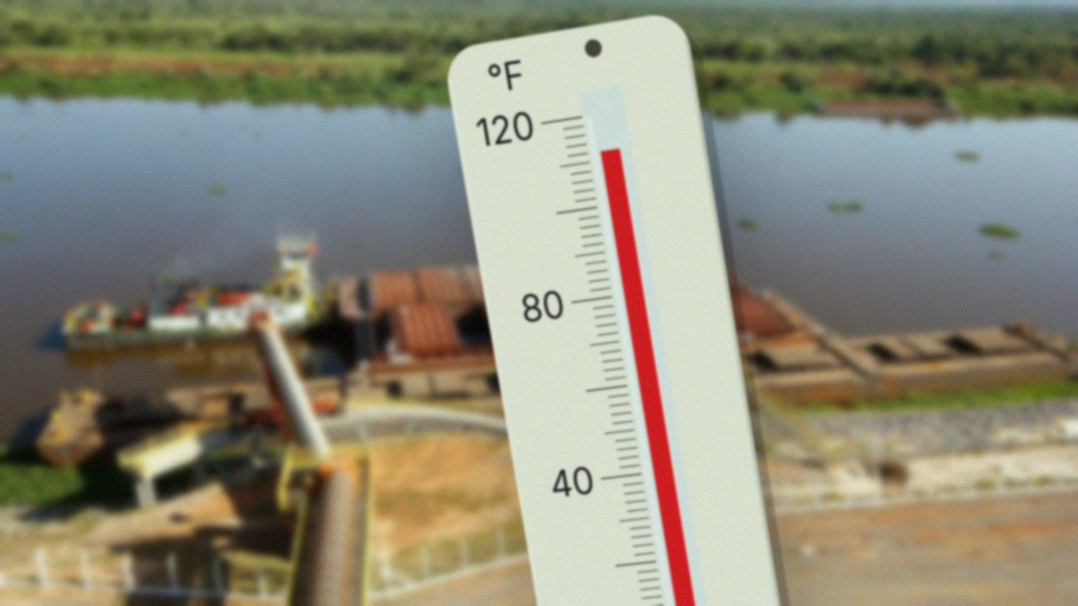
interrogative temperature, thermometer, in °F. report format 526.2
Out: 112
